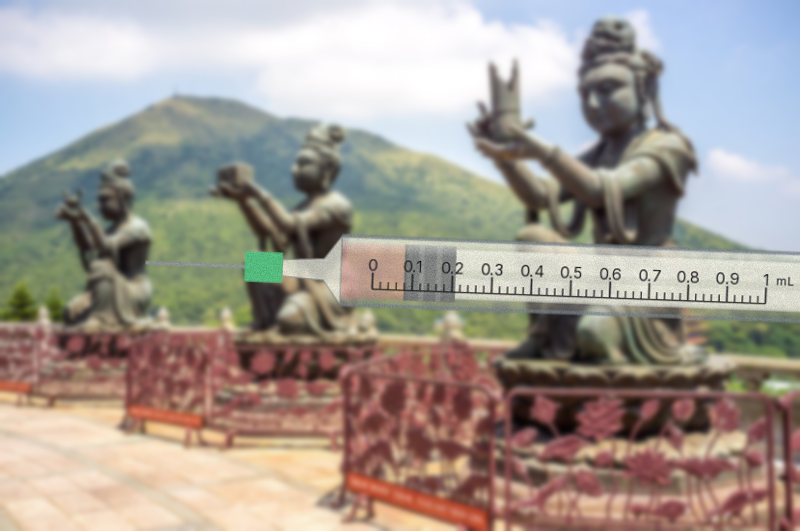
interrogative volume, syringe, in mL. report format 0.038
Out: 0.08
